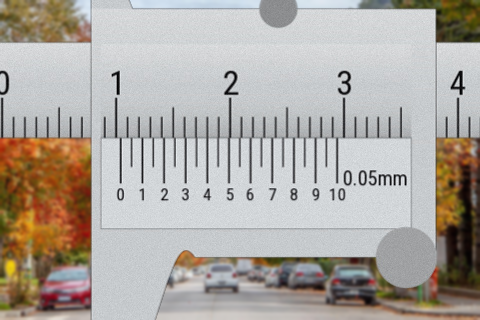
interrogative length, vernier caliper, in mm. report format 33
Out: 10.4
